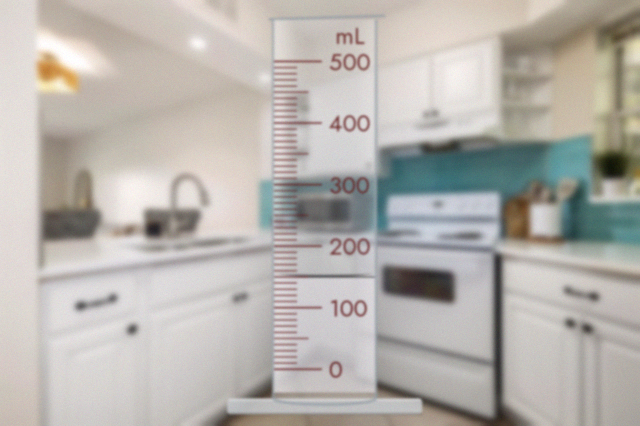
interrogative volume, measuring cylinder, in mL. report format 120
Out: 150
